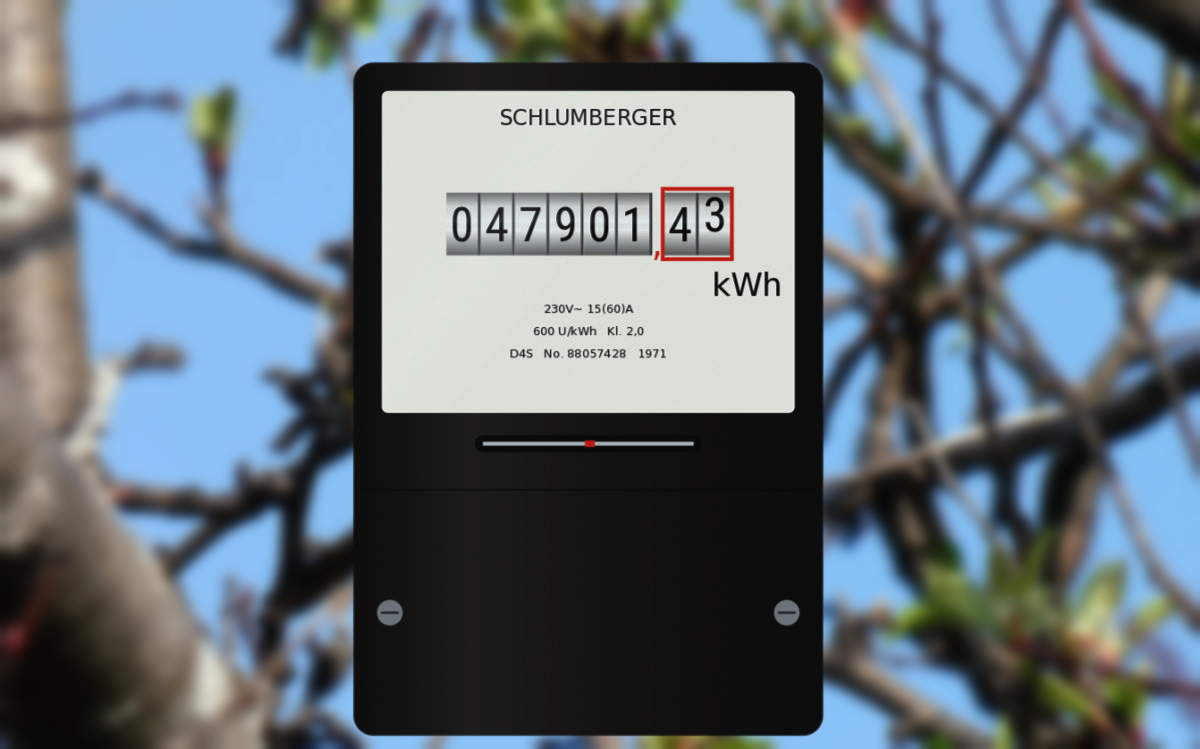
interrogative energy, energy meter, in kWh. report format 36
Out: 47901.43
